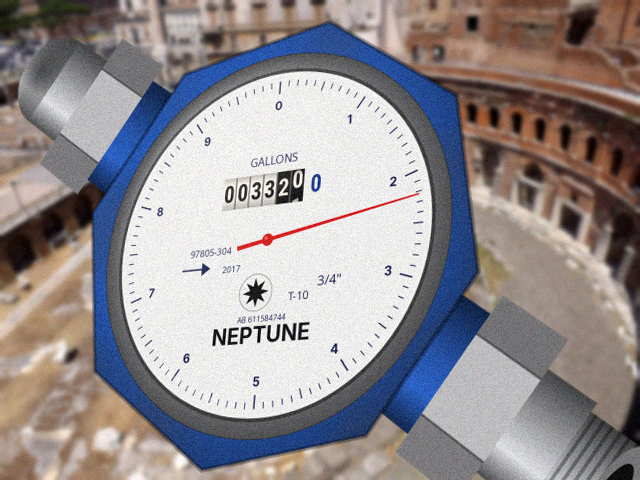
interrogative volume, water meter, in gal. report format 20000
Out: 33202.2
